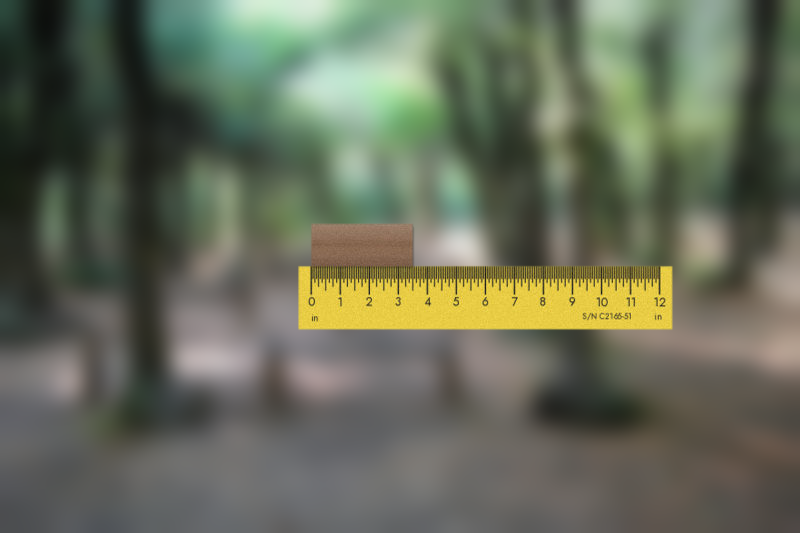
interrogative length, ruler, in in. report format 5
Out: 3.5
